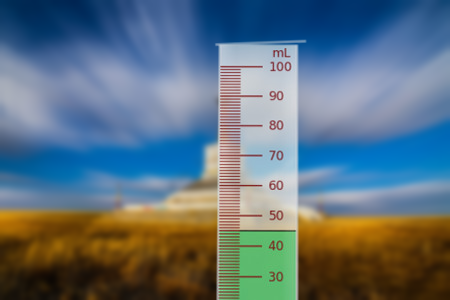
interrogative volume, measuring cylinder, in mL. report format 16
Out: 45
